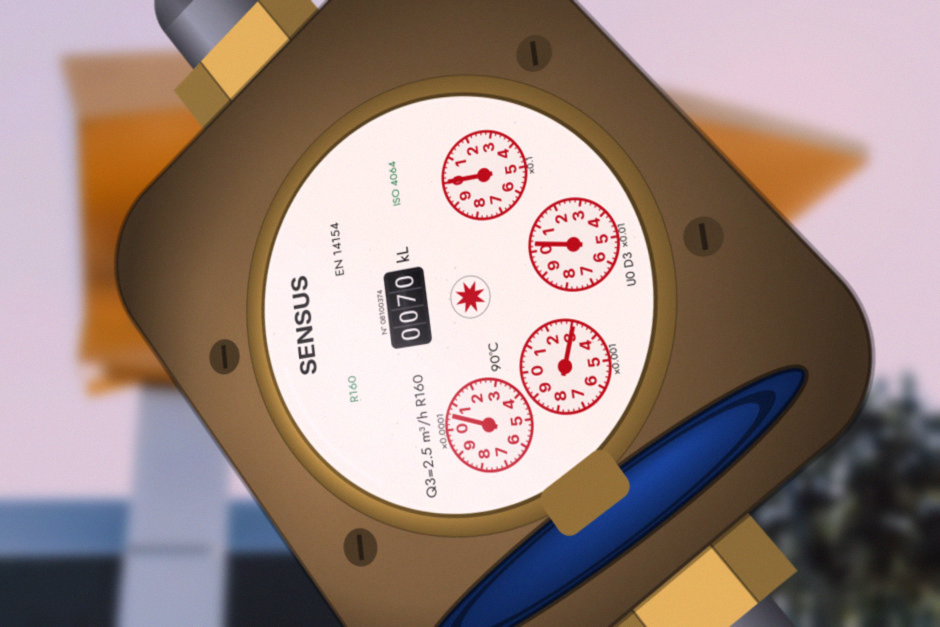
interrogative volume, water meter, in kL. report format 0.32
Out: 70.0030
